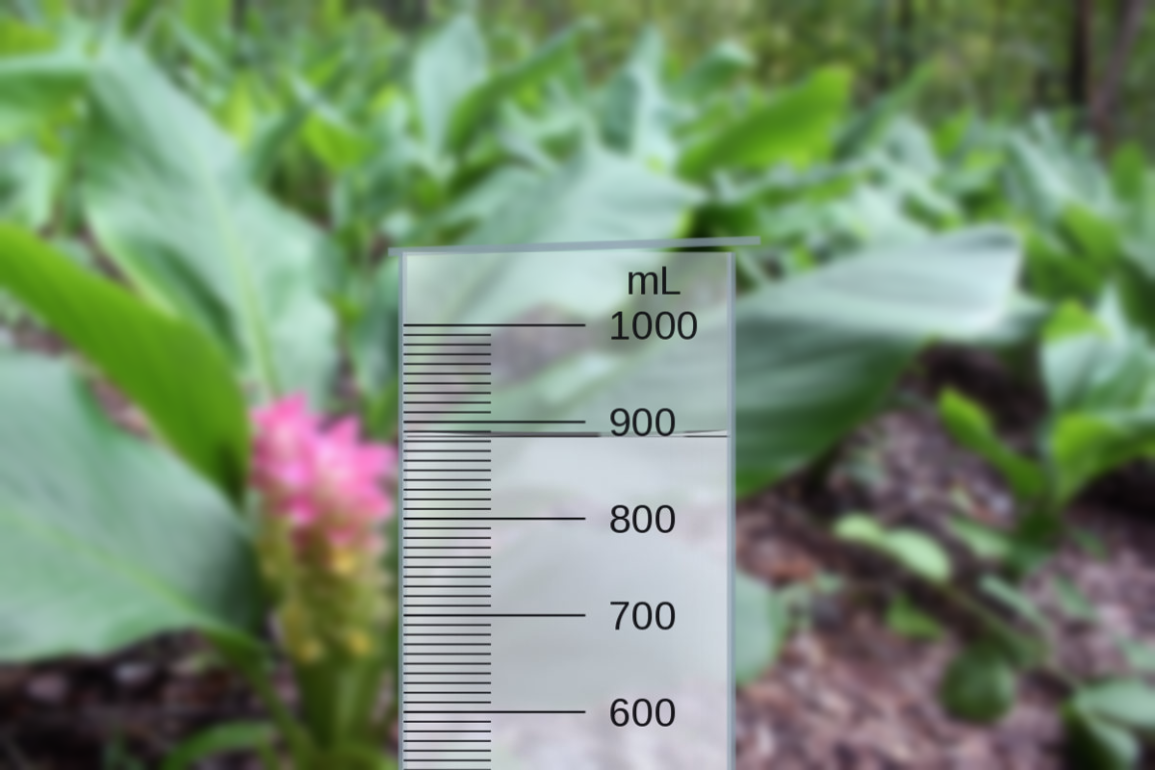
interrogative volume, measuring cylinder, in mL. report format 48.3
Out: 885
